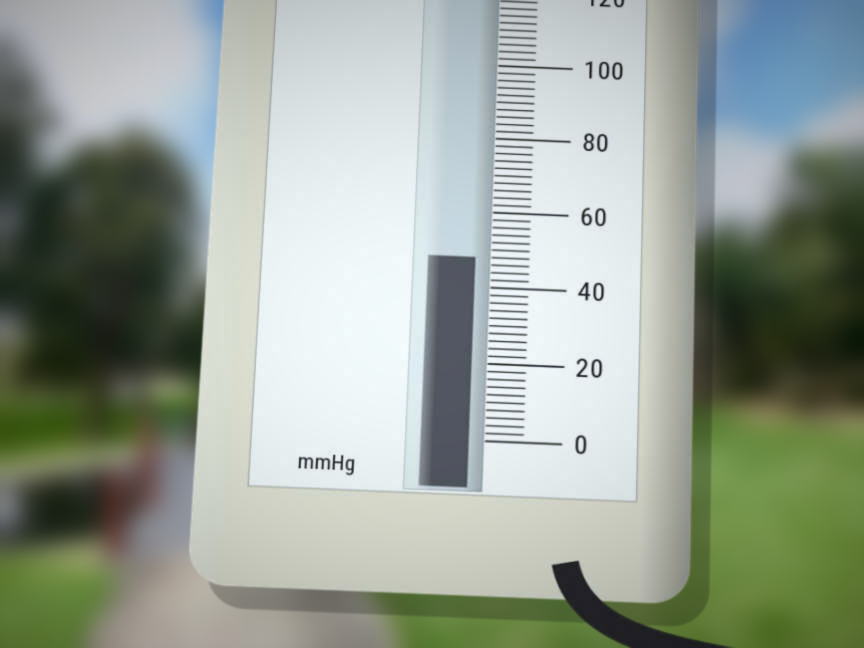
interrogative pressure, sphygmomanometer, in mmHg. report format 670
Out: 48
